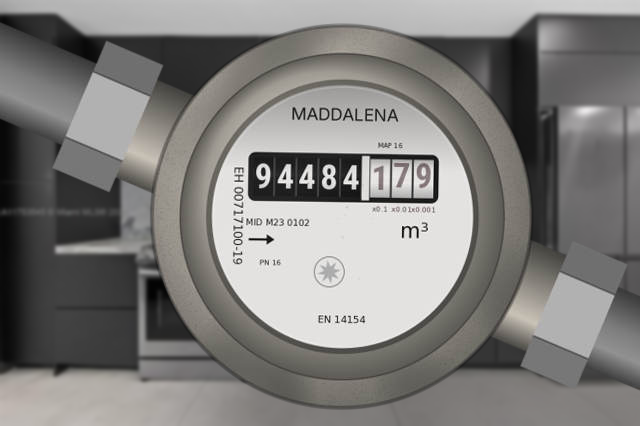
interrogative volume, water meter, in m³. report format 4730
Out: 94484.179
